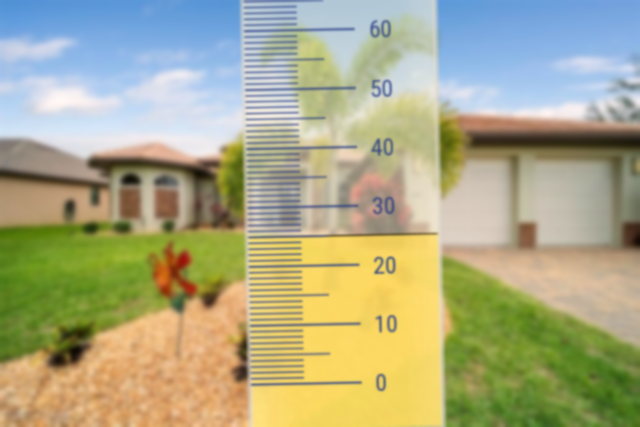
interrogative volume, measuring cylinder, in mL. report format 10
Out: 25
